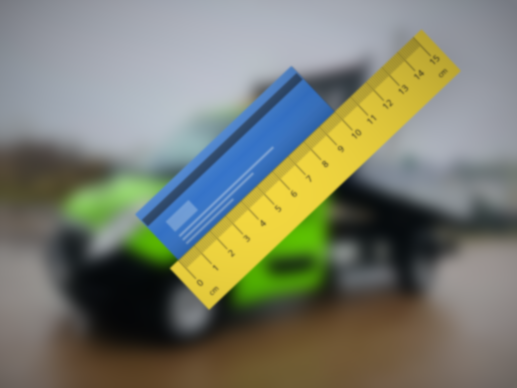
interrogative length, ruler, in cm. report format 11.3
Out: 10
